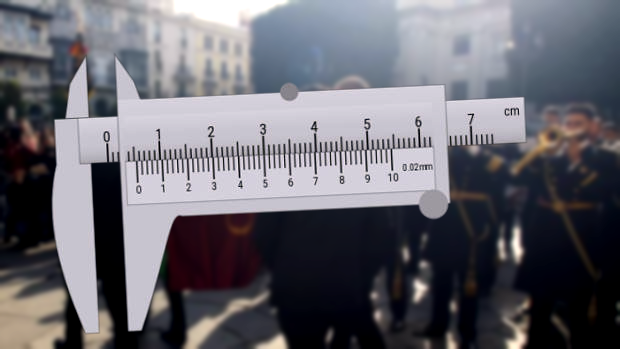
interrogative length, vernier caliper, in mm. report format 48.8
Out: 5.5
